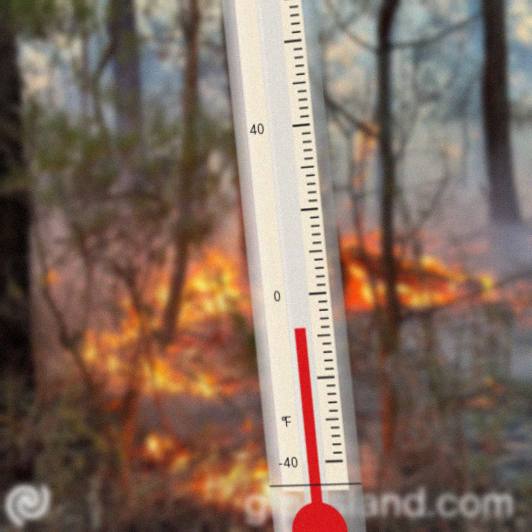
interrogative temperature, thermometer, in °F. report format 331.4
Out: -8
